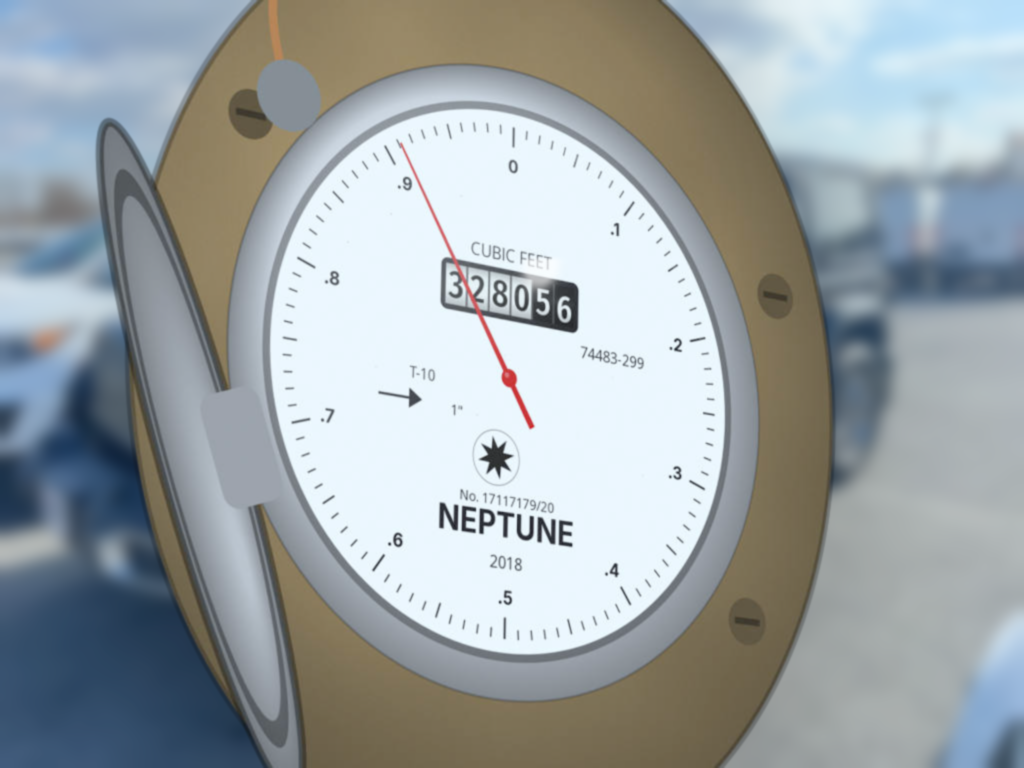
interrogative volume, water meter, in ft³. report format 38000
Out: 328055.91
